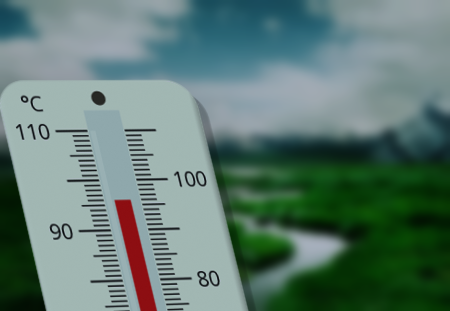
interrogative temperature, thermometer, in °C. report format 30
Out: 96
